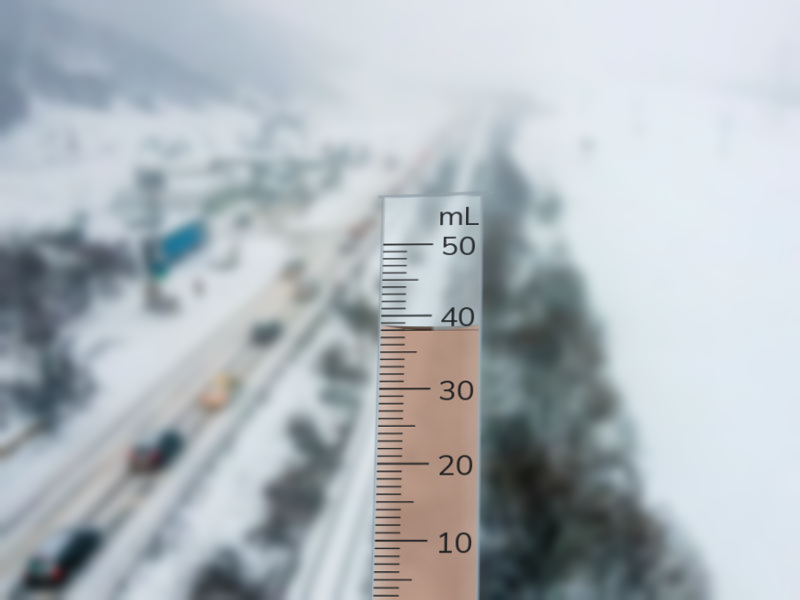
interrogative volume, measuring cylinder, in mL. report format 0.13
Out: 38
